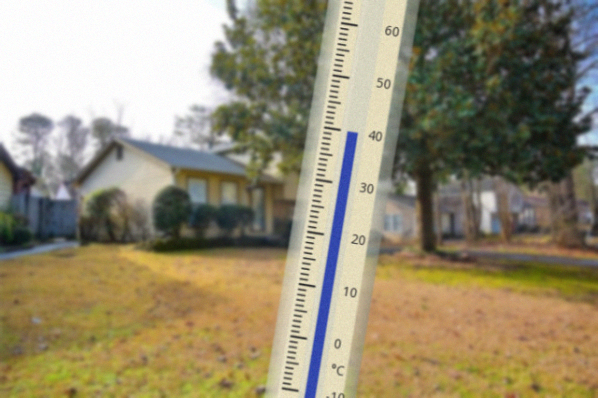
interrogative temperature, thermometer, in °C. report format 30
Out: 40
